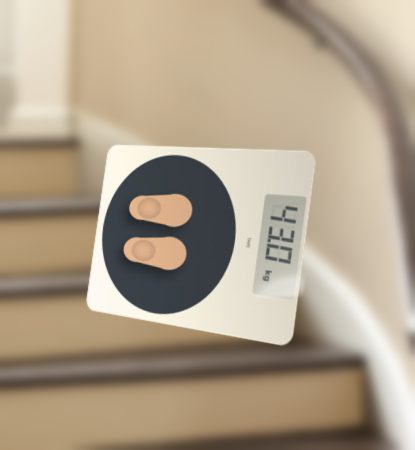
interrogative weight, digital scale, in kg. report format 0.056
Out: 43.0
